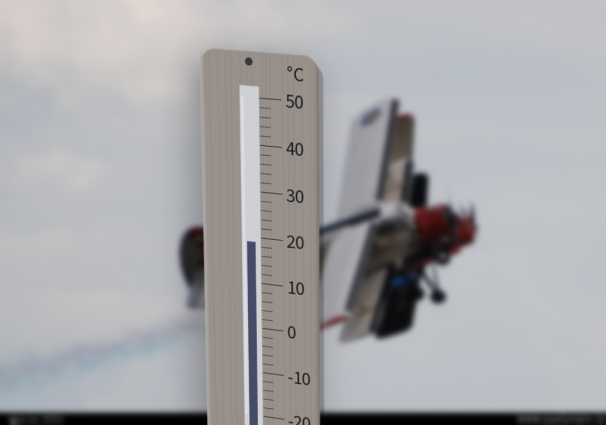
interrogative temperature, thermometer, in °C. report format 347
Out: 19
